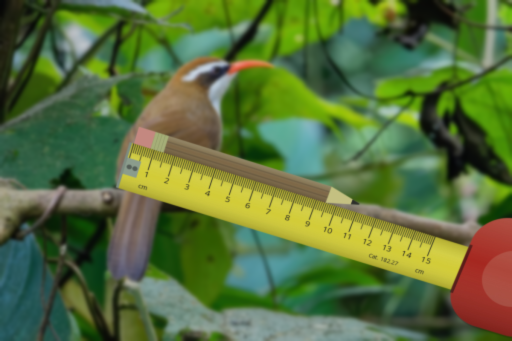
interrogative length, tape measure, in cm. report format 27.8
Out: 11
